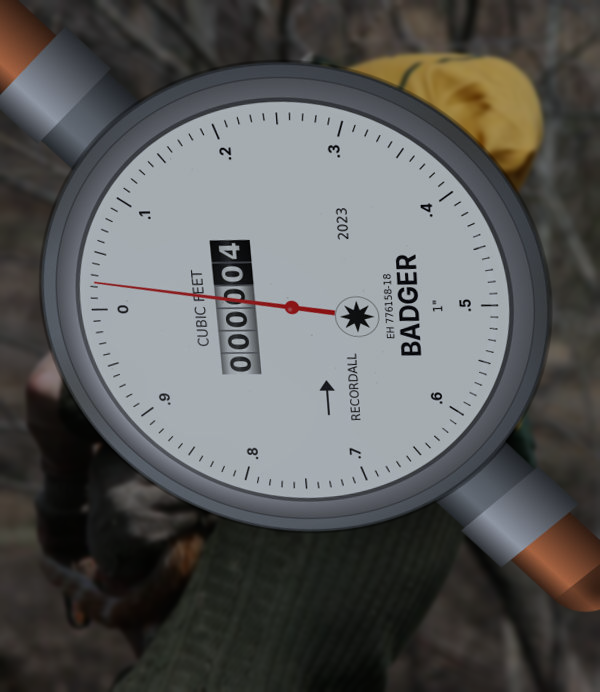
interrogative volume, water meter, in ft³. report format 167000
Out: 4.02
